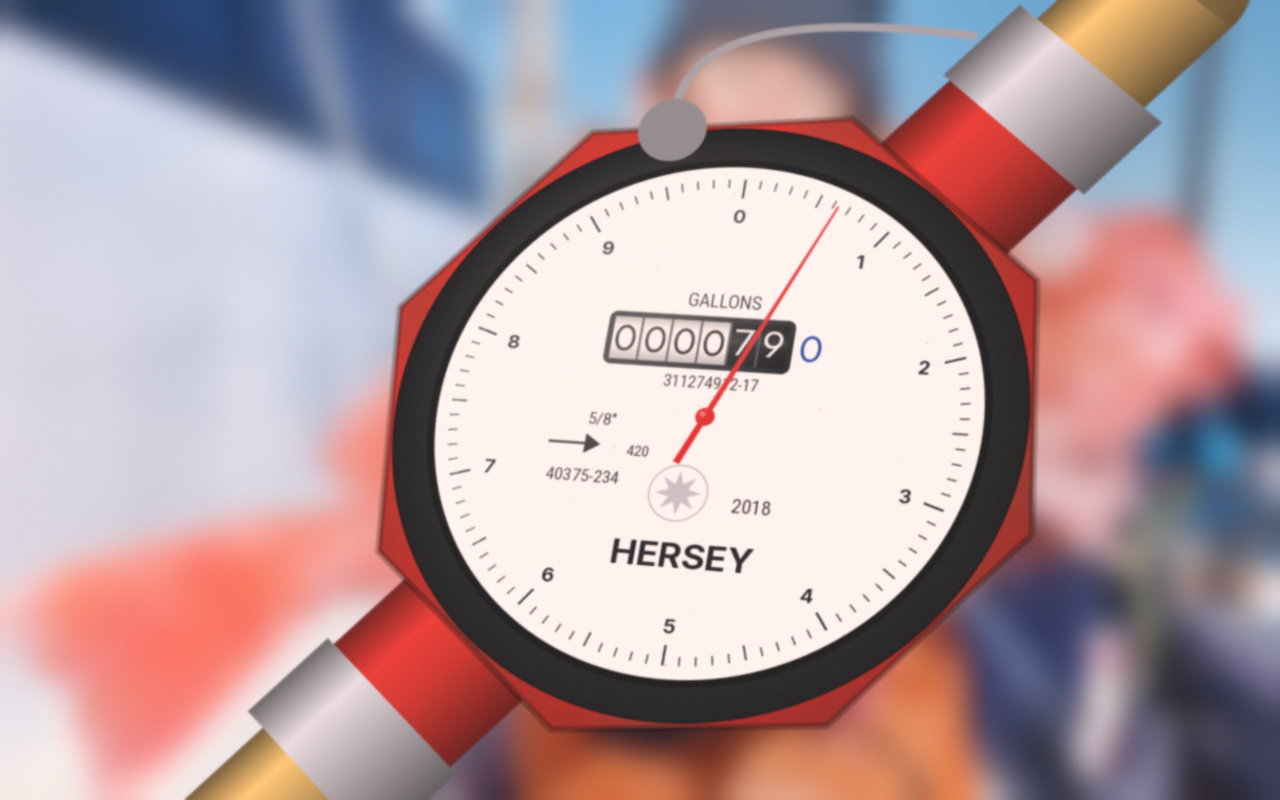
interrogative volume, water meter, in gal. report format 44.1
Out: 790.6
